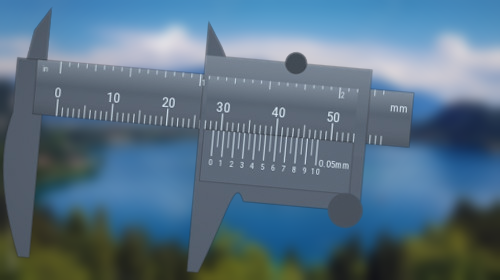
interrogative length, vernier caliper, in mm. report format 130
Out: 28.6
